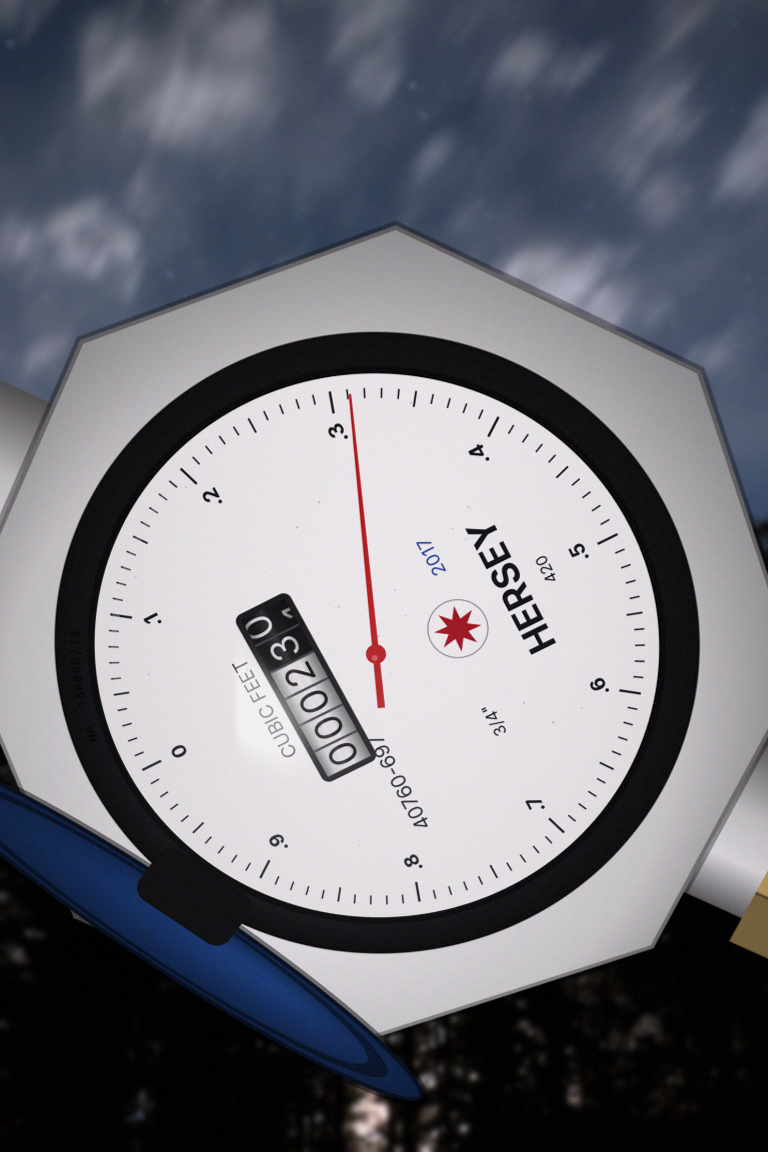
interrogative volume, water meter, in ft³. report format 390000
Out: 230.31
